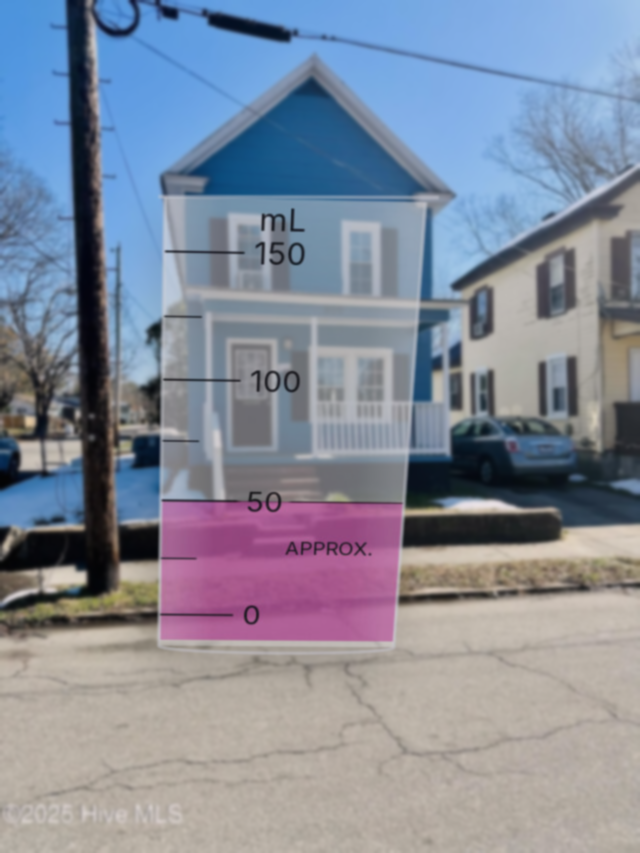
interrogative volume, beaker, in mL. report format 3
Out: 50
